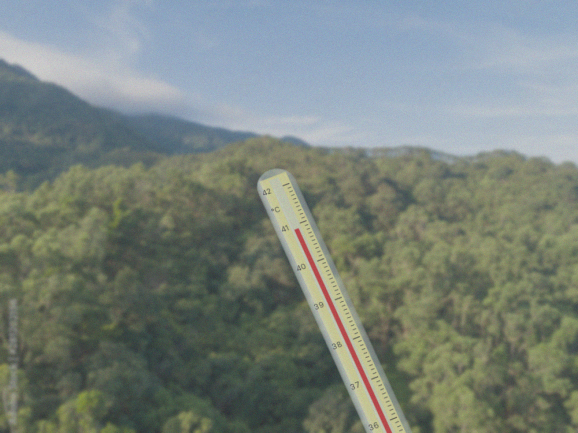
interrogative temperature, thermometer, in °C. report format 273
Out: 40.9
